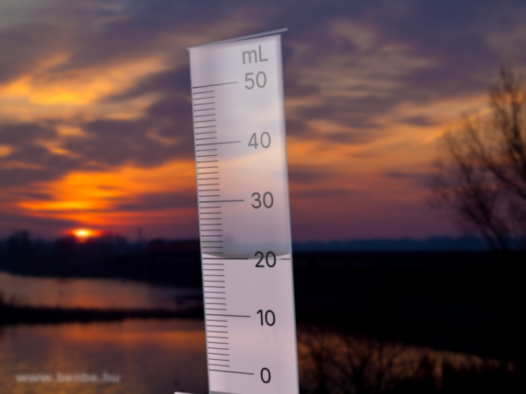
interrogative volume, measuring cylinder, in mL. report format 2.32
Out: 20
